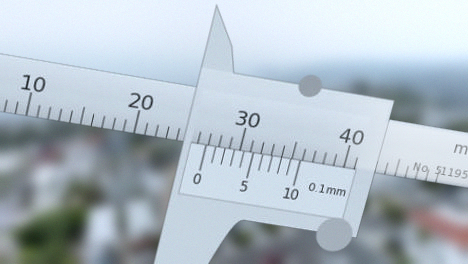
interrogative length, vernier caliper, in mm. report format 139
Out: 26.8
